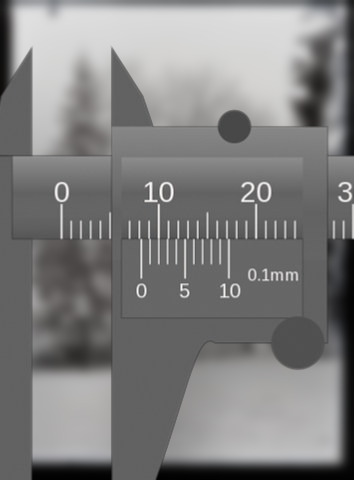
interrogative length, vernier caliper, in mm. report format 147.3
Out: 8.2
